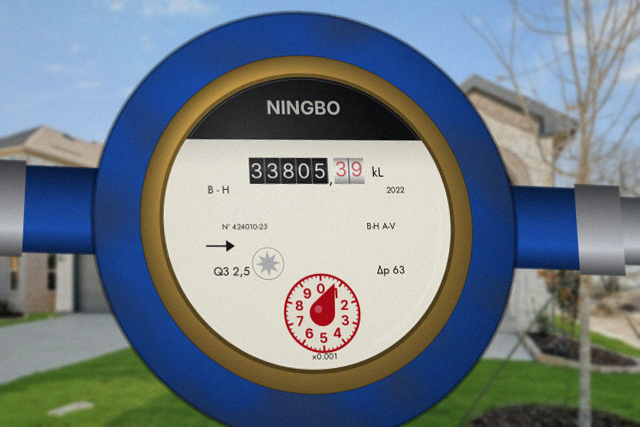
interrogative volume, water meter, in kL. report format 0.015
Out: 33805.390
